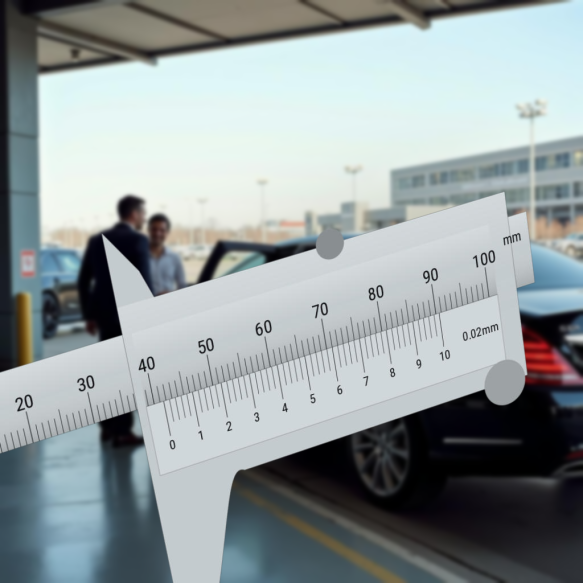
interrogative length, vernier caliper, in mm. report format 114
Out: 41.6
